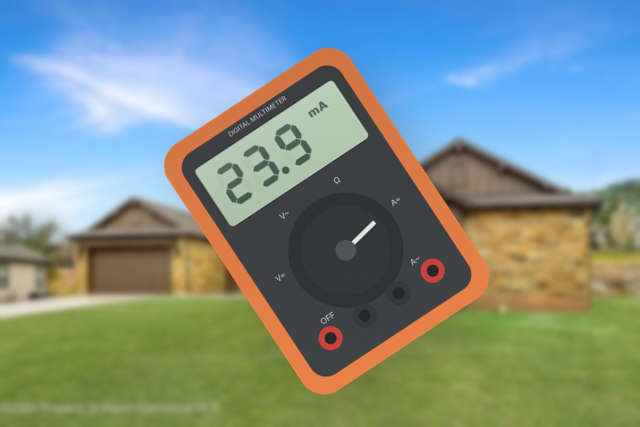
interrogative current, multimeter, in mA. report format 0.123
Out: 23.9
